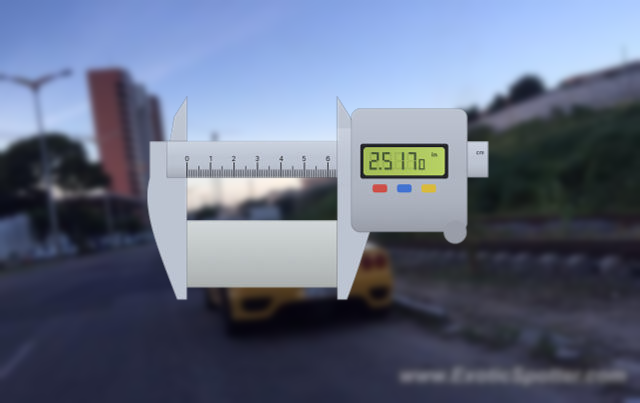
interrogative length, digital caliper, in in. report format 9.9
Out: 2.5170
